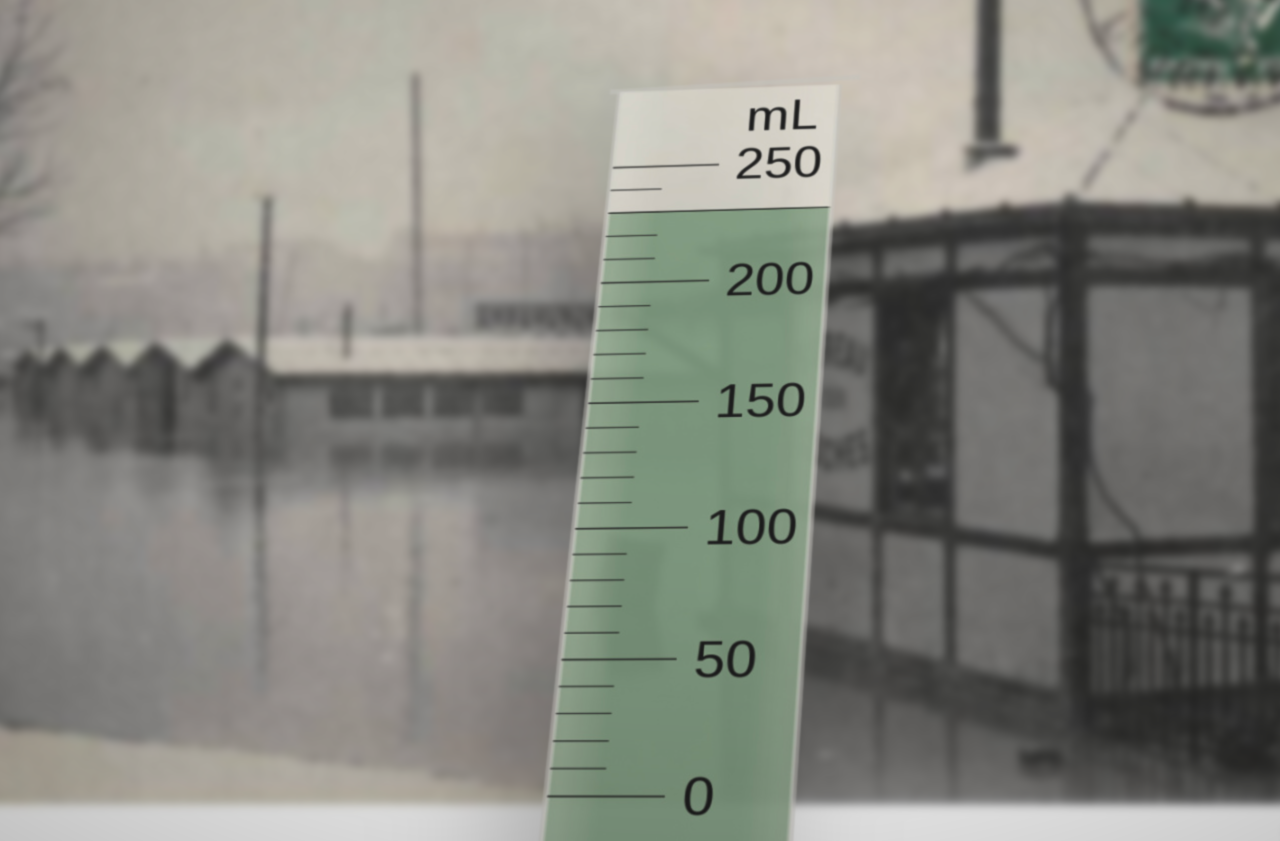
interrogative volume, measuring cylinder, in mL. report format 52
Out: 230
